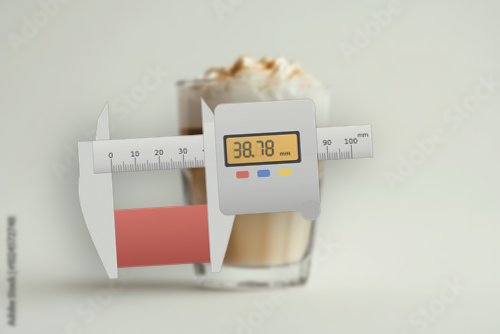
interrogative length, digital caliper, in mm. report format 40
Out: 38.78
